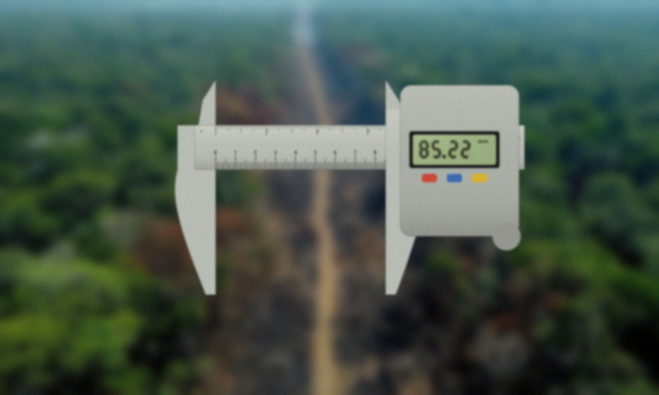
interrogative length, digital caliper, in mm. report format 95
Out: 85.22
